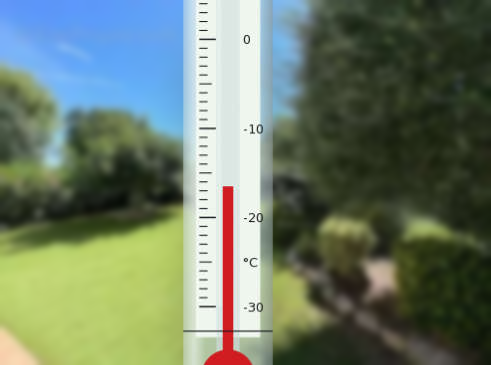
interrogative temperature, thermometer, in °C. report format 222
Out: -16.5
